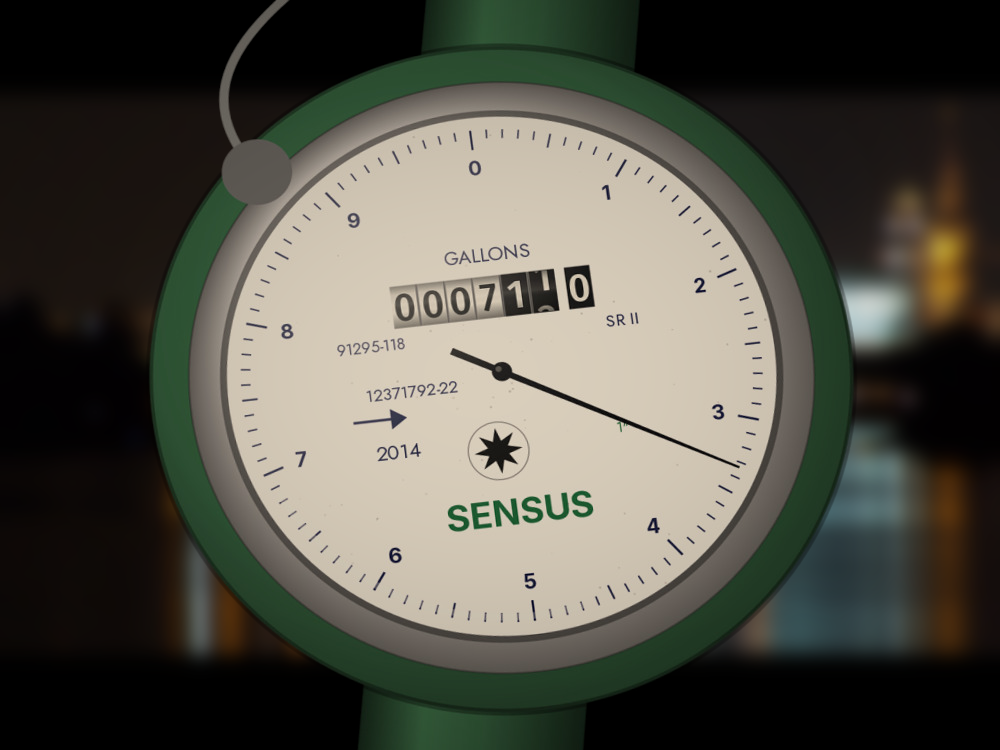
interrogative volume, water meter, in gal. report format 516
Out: 7113.3
